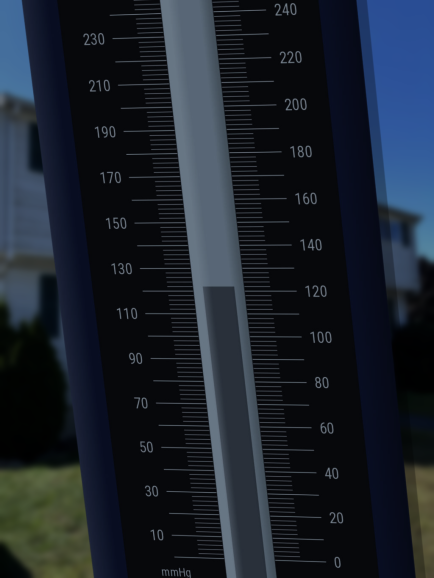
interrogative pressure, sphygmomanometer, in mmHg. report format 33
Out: 122
